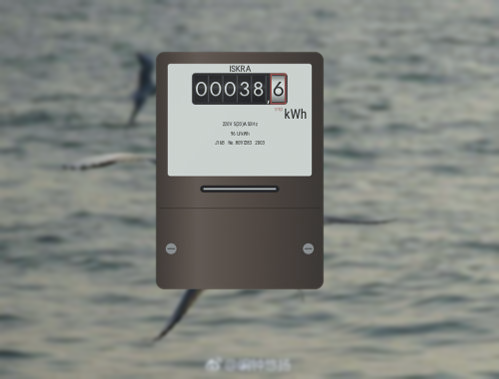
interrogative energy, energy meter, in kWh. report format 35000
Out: 38.6
